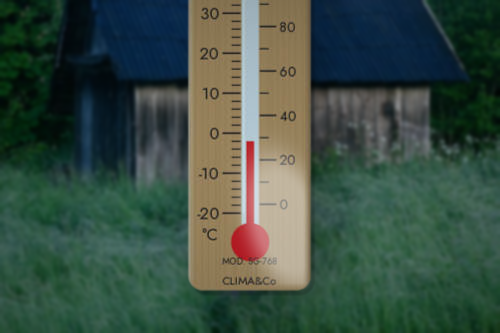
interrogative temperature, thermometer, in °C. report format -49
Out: -2
